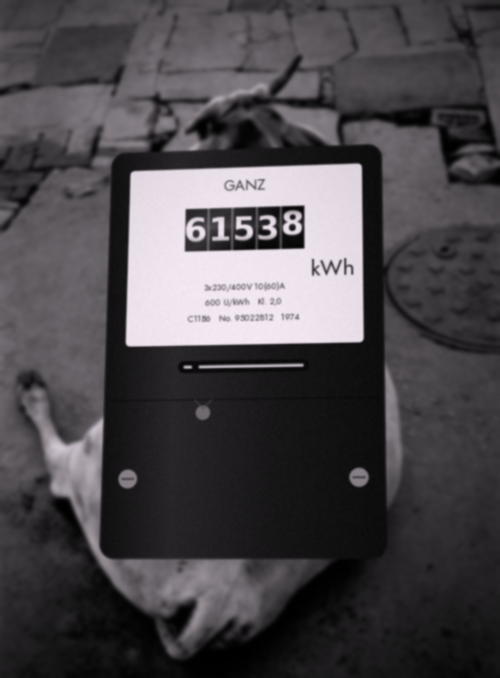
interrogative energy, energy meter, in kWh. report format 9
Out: 61538
